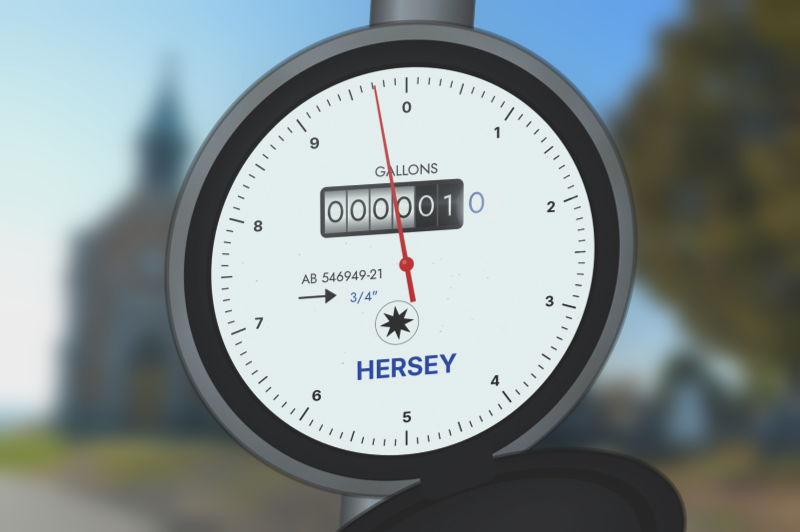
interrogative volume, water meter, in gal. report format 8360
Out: 9.7
